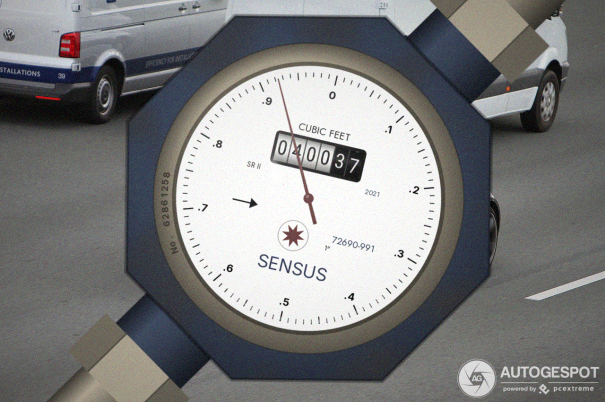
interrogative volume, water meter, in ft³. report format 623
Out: 40036.92
